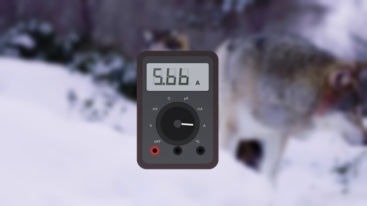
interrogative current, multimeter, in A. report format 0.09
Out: 5.66
